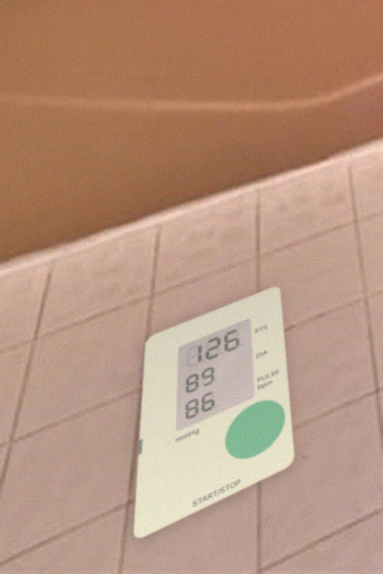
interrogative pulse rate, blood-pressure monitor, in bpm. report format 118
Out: 86
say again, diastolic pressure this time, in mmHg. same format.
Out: 89
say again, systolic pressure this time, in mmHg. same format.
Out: 126
